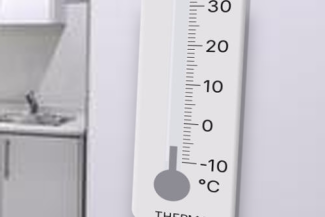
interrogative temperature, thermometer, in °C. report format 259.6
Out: -6
